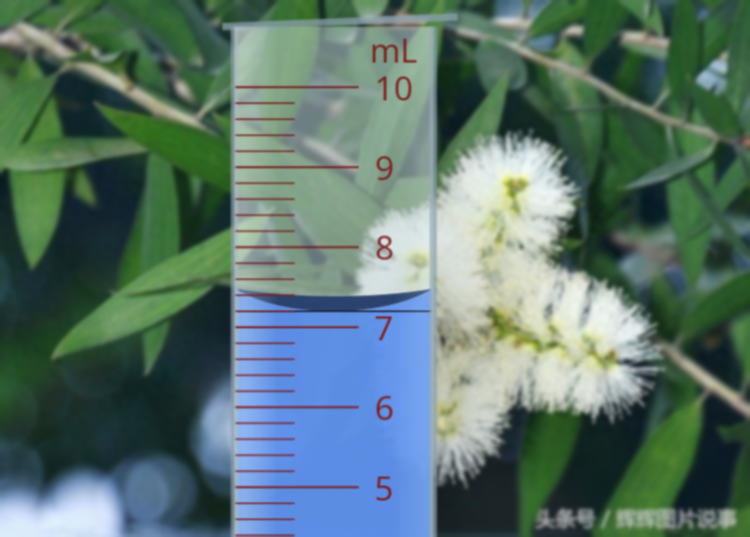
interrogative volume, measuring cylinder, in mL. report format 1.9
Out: 7.2
